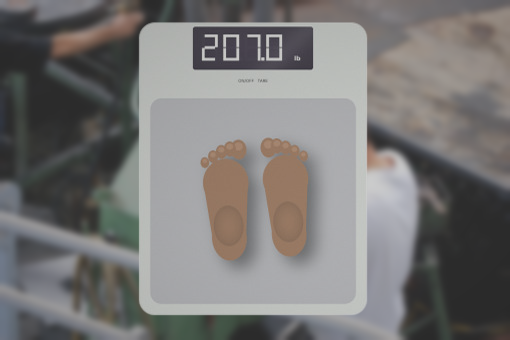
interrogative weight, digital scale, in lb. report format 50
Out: 207.0
